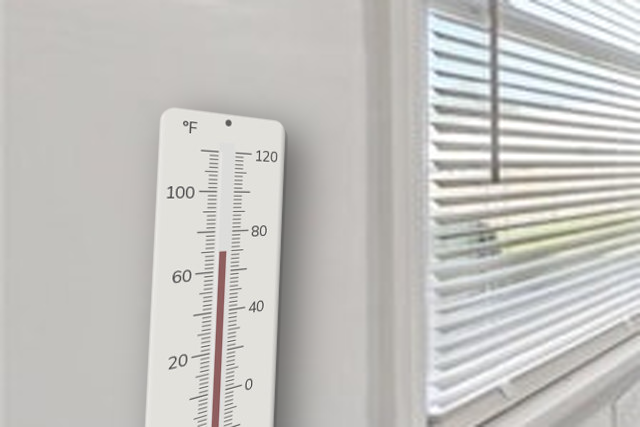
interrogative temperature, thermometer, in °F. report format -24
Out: 70
